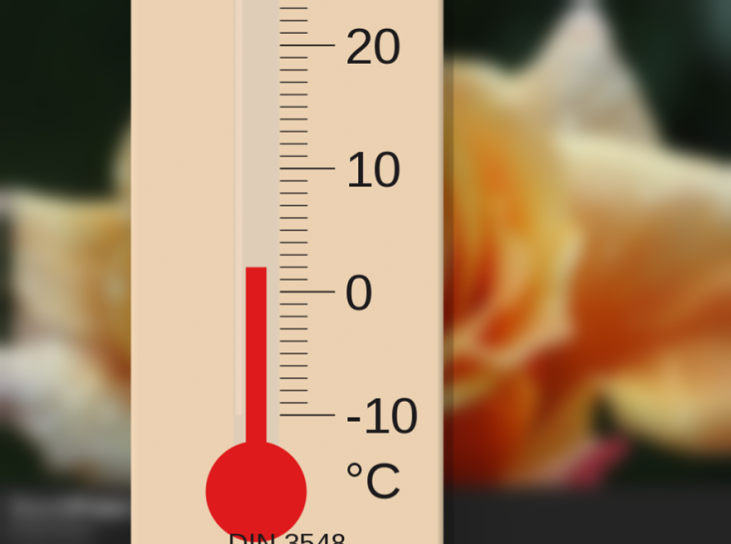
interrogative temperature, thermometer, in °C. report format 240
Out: 2
